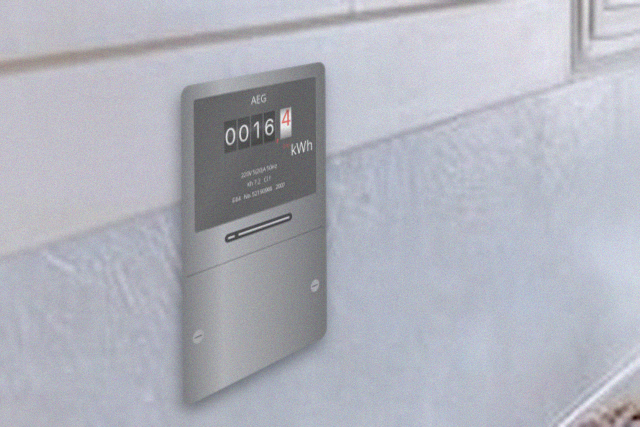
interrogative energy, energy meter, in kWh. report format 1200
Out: 16.4
